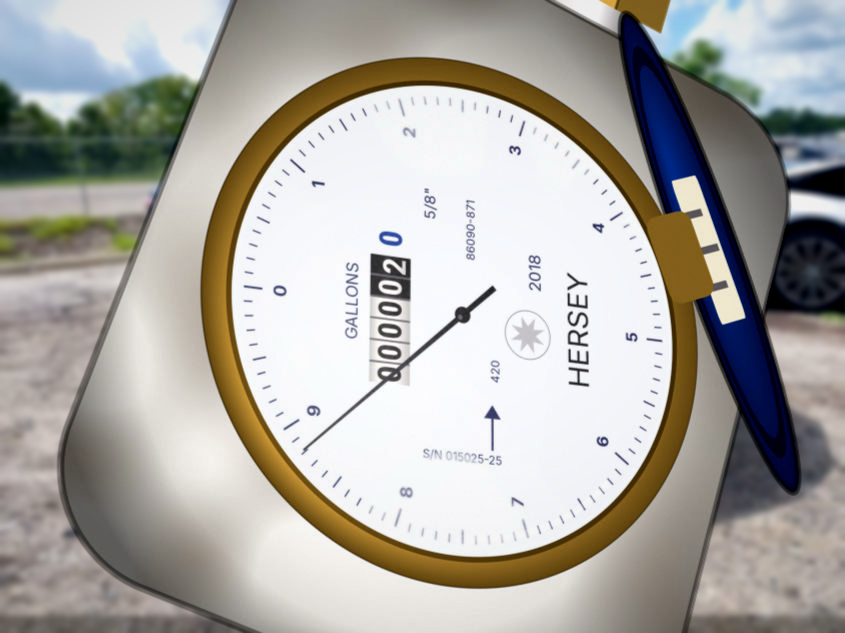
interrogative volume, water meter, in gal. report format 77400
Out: 18.8
